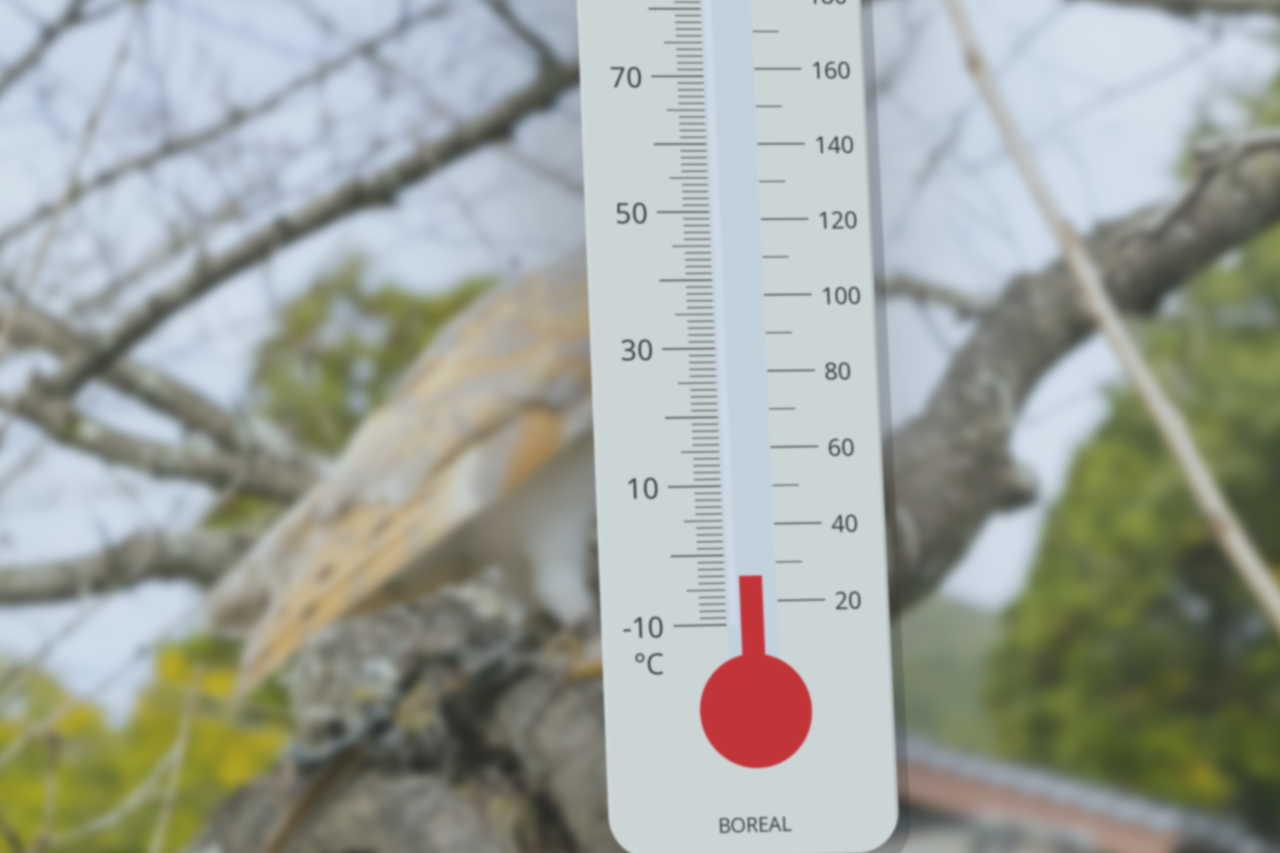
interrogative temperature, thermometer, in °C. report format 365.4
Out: -3
